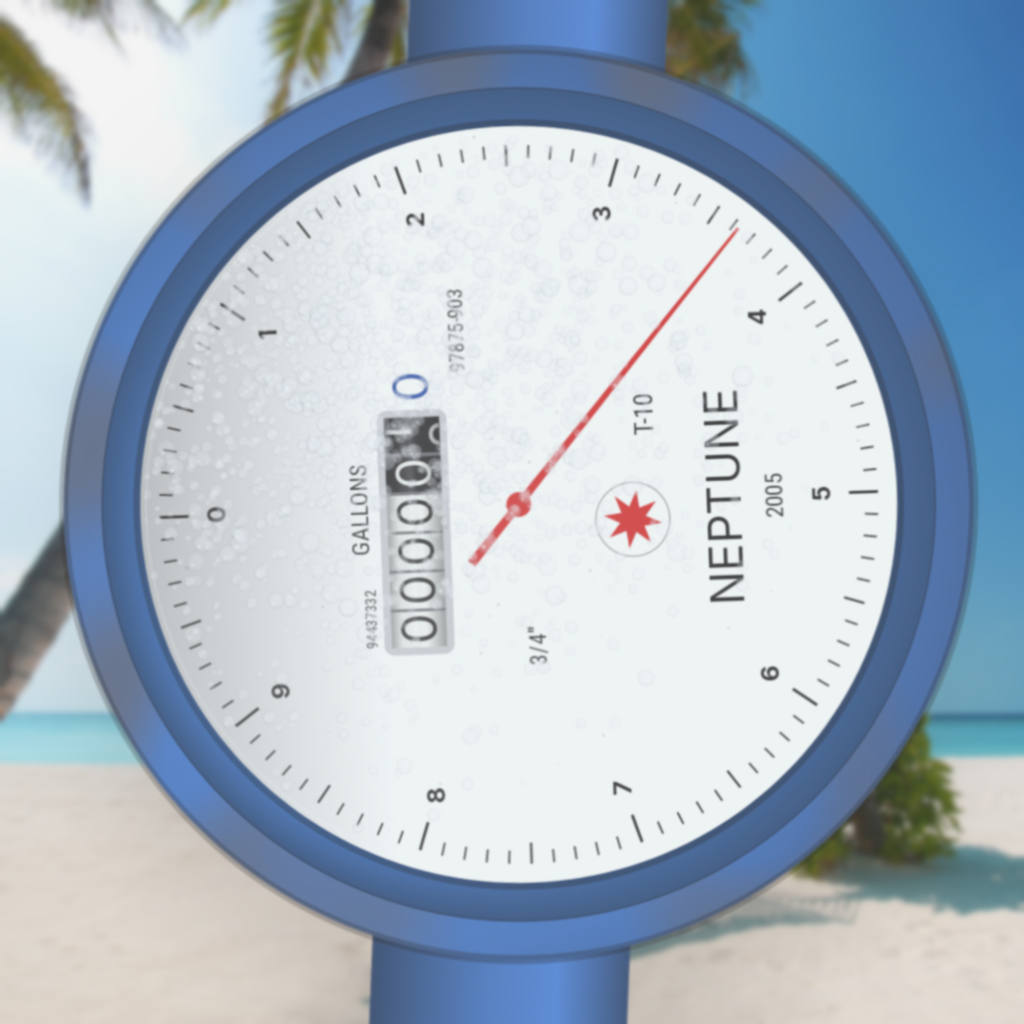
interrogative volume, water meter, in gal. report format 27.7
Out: 13.6
